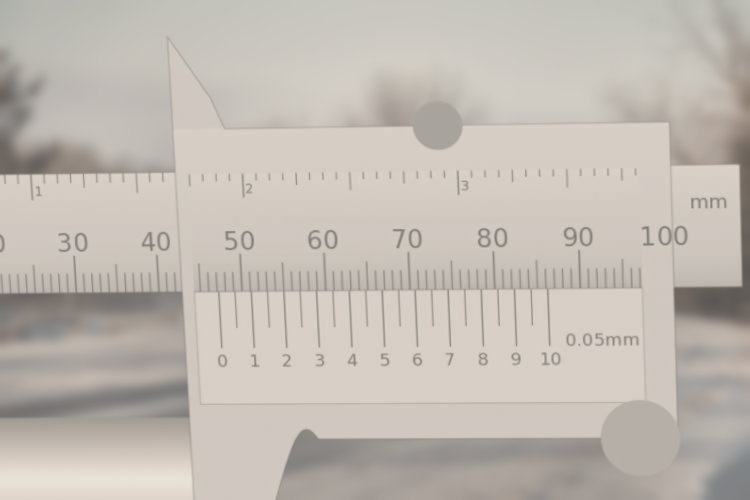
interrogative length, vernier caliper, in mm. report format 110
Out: 47.2
